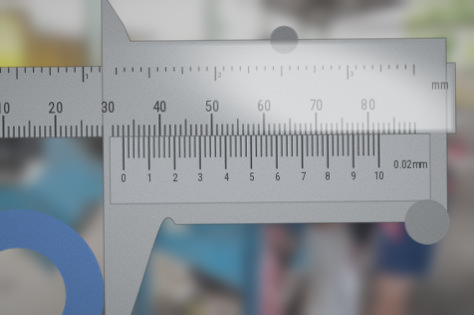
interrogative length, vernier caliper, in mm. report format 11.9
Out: 33.0
